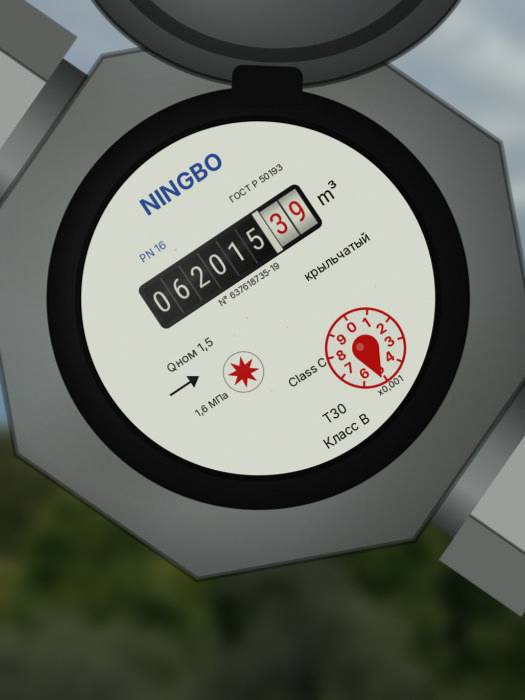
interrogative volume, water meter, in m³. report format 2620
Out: 62015.395
